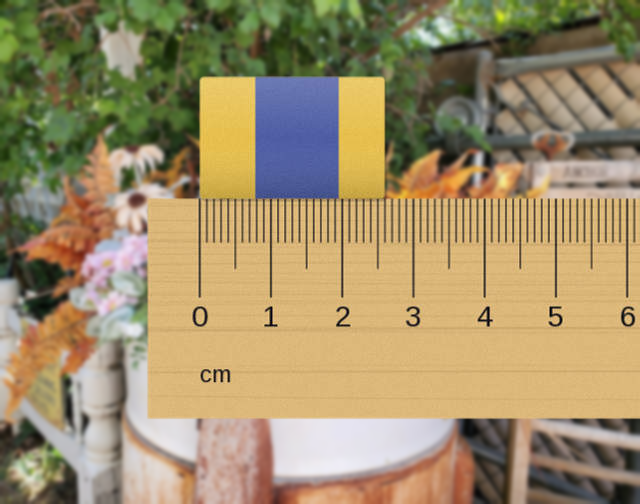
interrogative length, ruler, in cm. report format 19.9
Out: 2.6
